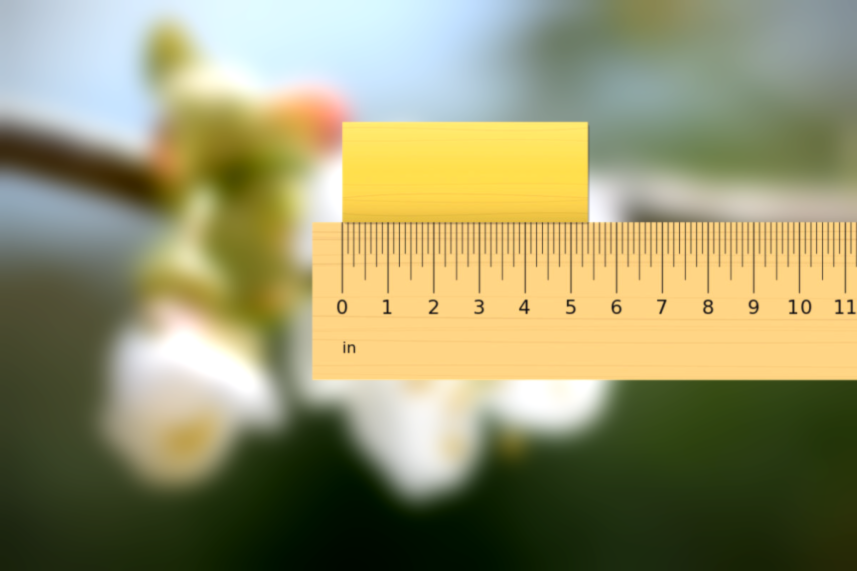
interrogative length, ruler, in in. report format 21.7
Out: 5.375
